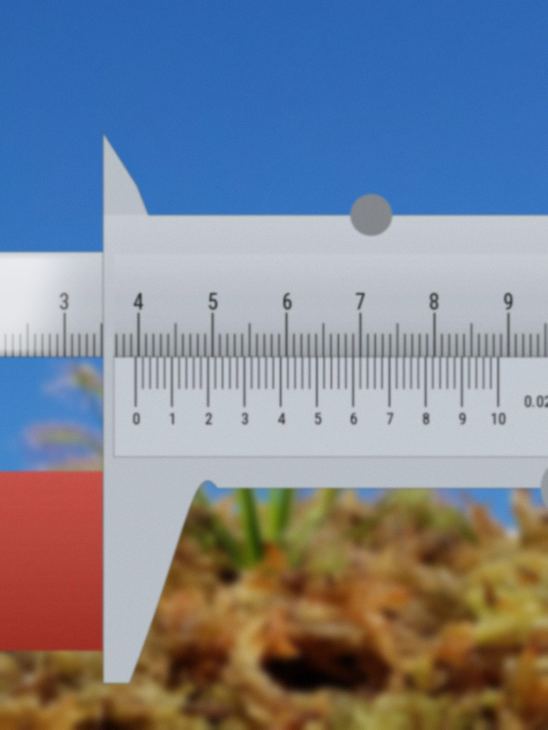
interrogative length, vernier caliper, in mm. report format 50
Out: 39.6
